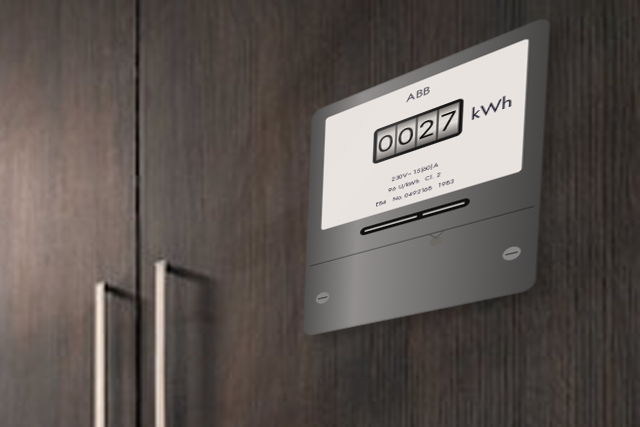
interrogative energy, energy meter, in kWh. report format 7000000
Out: 27
